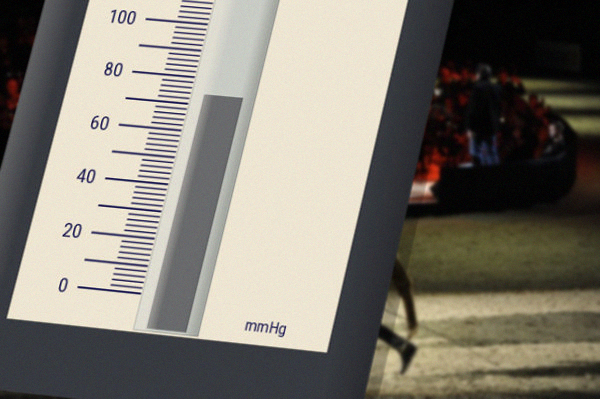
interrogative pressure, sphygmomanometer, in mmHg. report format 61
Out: 74
